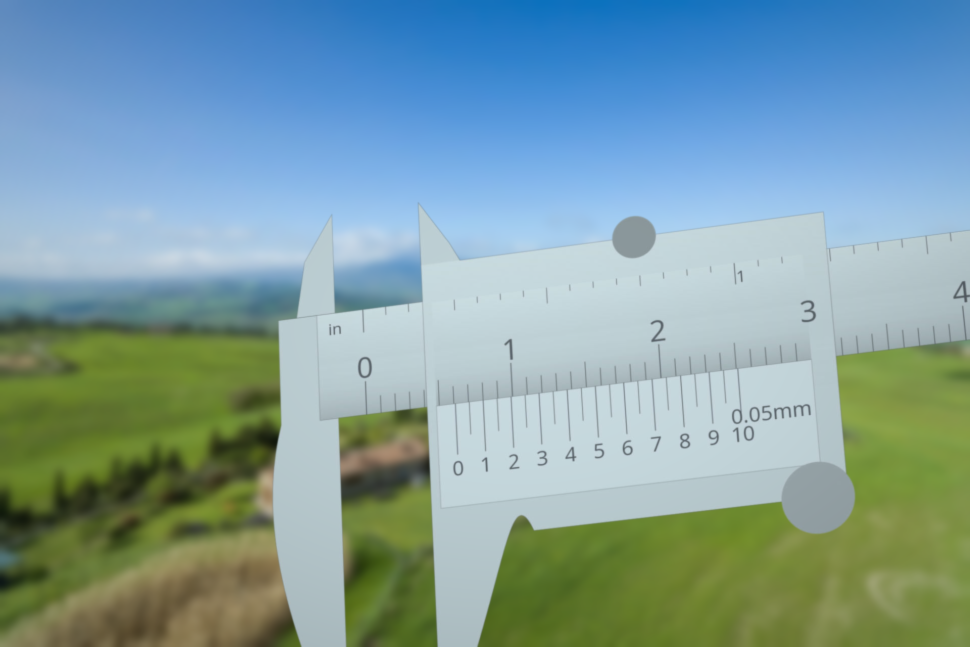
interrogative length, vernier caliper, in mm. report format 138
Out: 6.1
